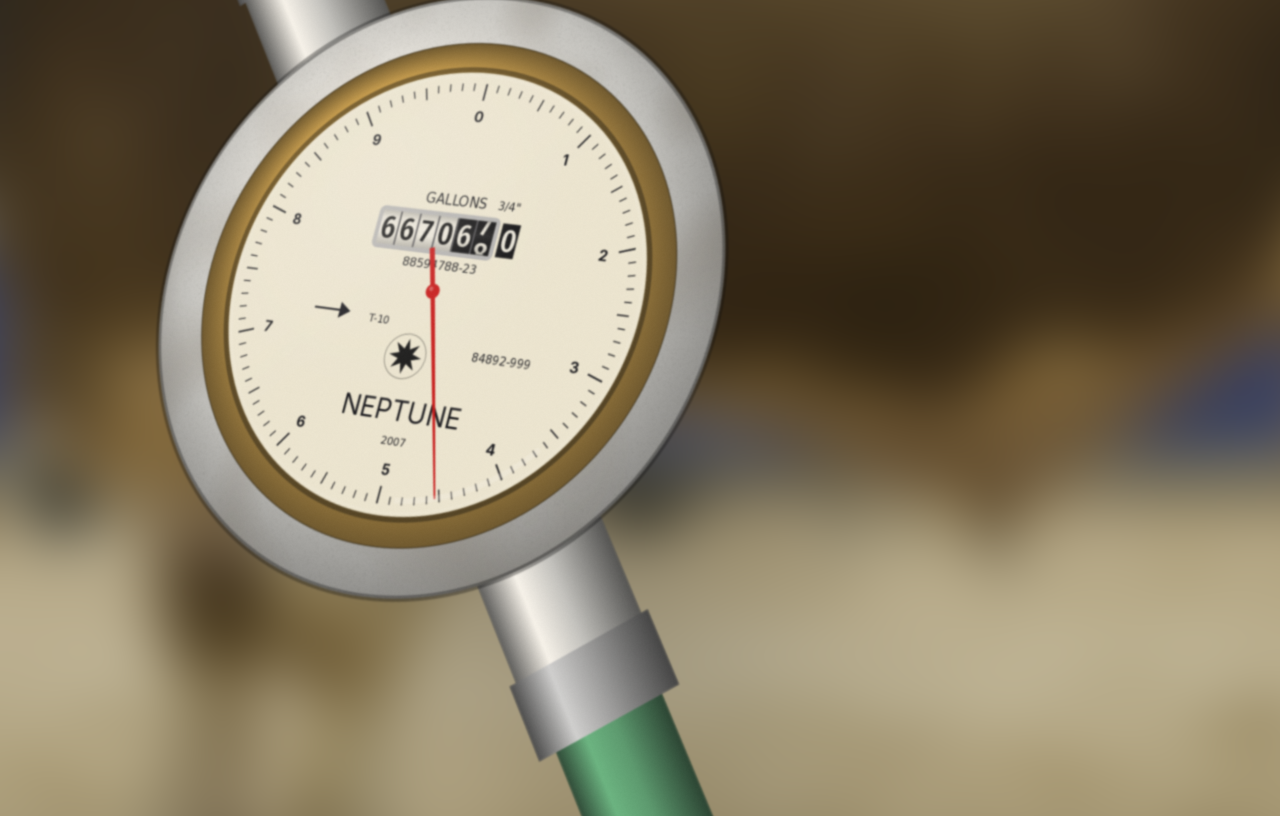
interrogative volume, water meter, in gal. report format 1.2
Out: 6670674.5
